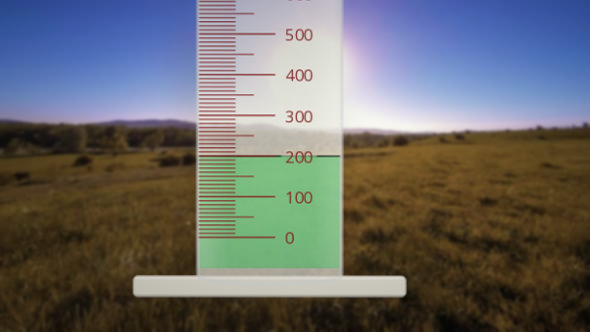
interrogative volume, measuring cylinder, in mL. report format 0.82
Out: 200
